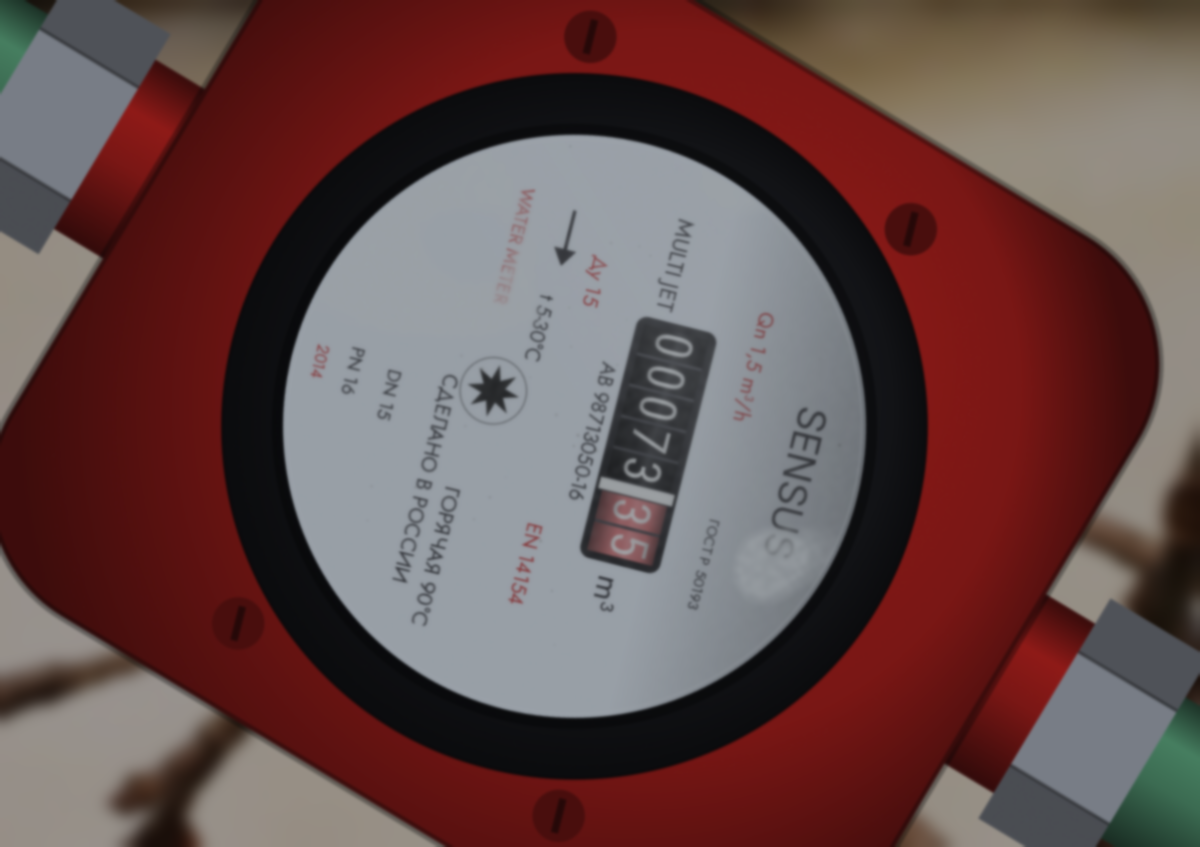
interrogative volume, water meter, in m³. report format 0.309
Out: 73.35
